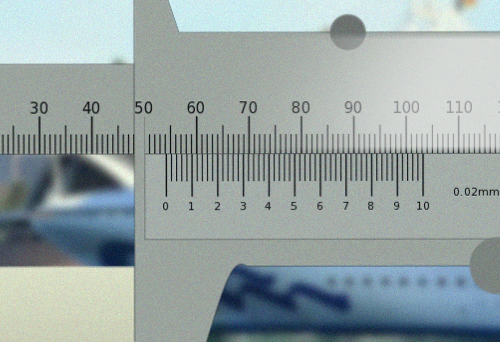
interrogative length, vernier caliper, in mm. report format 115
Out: 54.2
